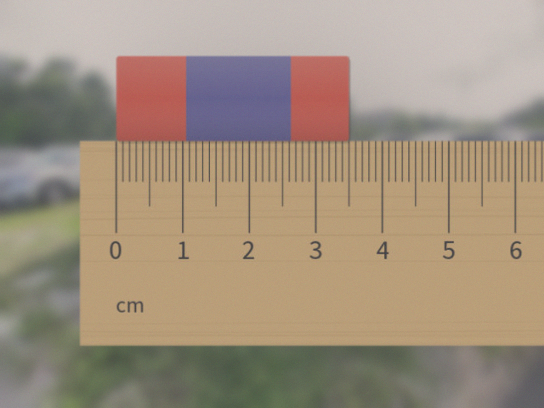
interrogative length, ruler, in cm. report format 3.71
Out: 3.5
